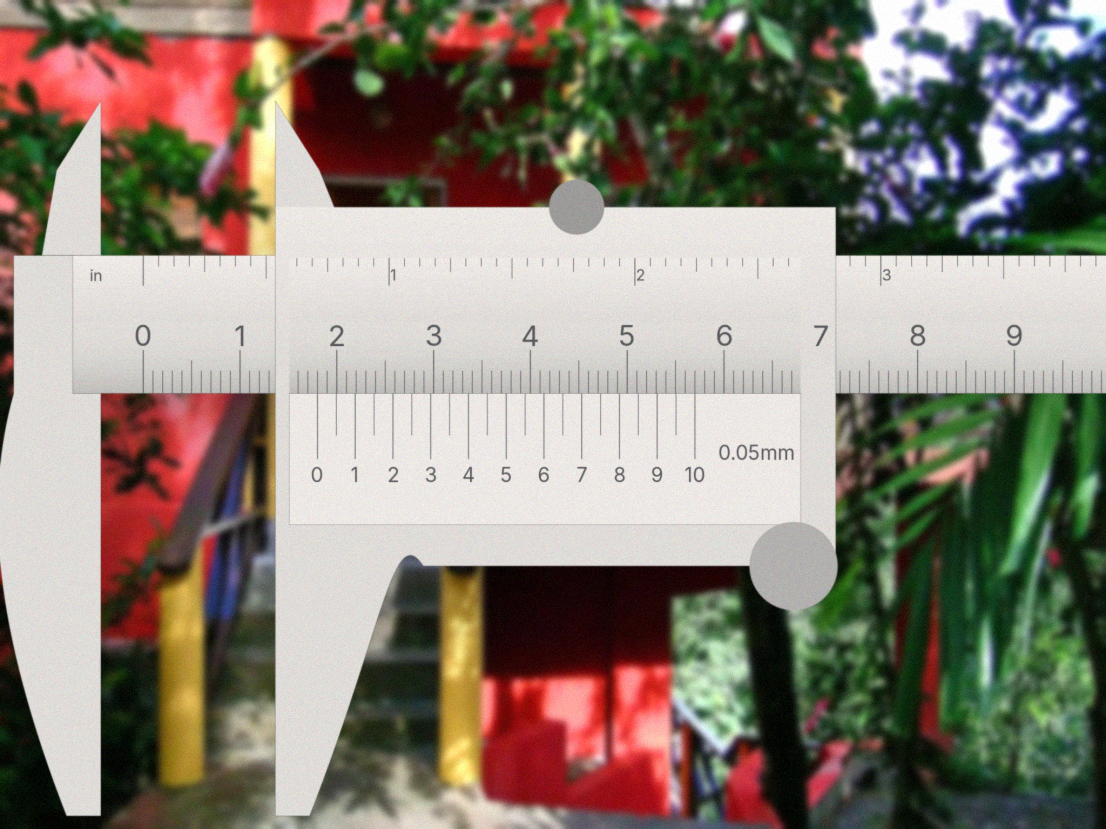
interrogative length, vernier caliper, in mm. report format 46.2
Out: 18.0
